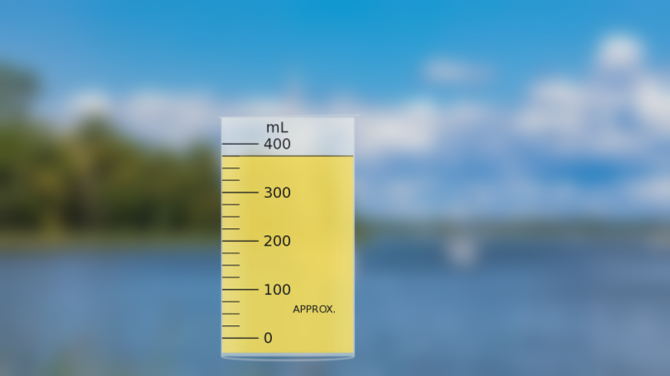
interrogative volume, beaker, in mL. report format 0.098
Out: 375
